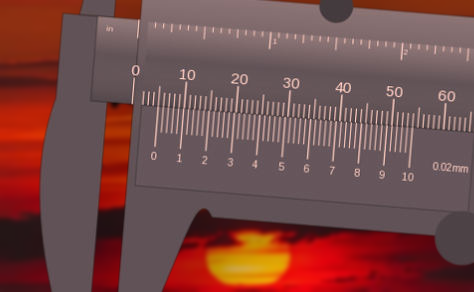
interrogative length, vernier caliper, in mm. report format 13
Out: 5.0
